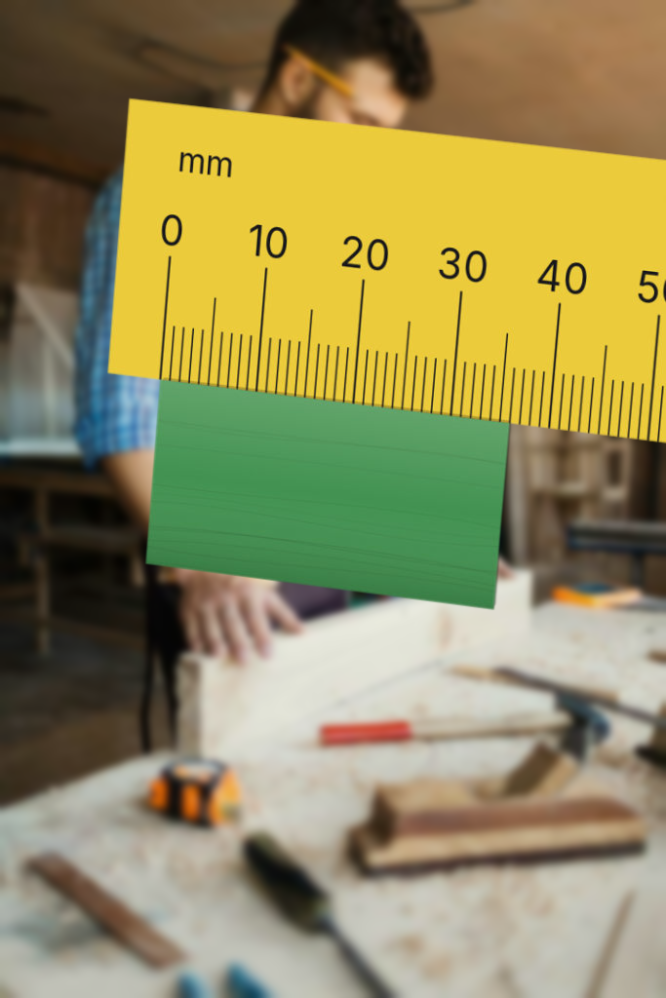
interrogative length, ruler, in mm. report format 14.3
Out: 36
